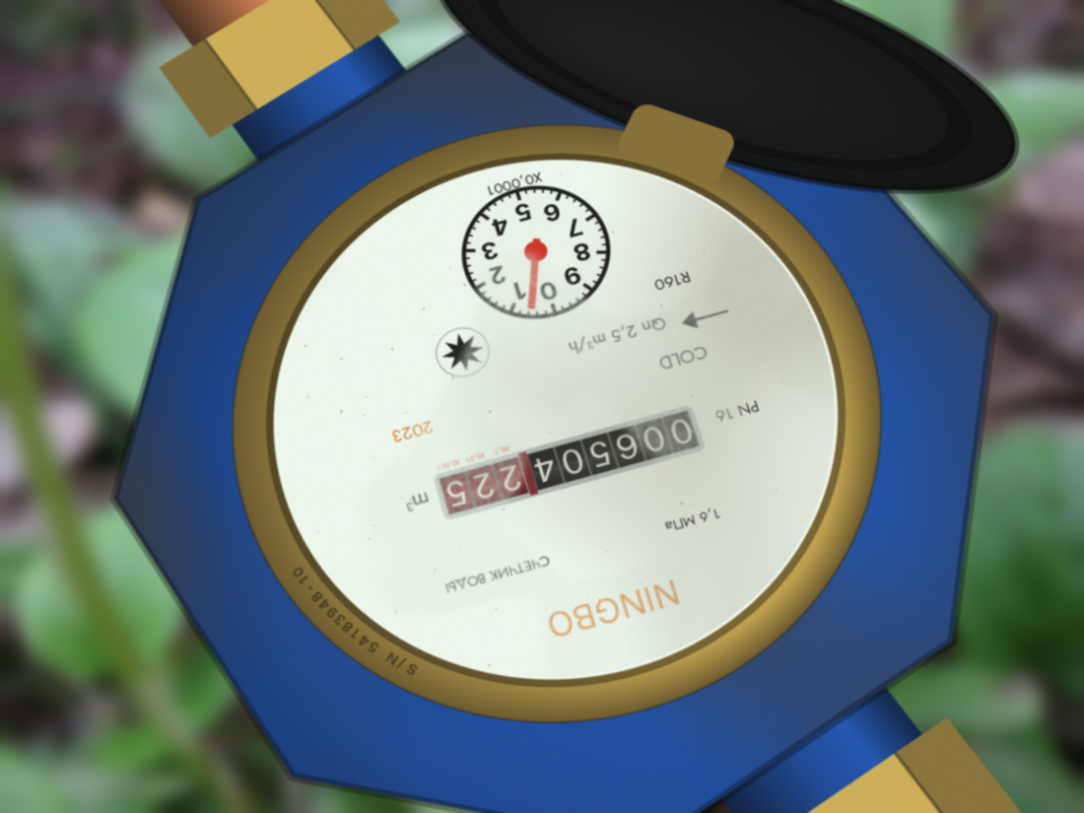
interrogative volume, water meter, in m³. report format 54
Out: 6504.2250
